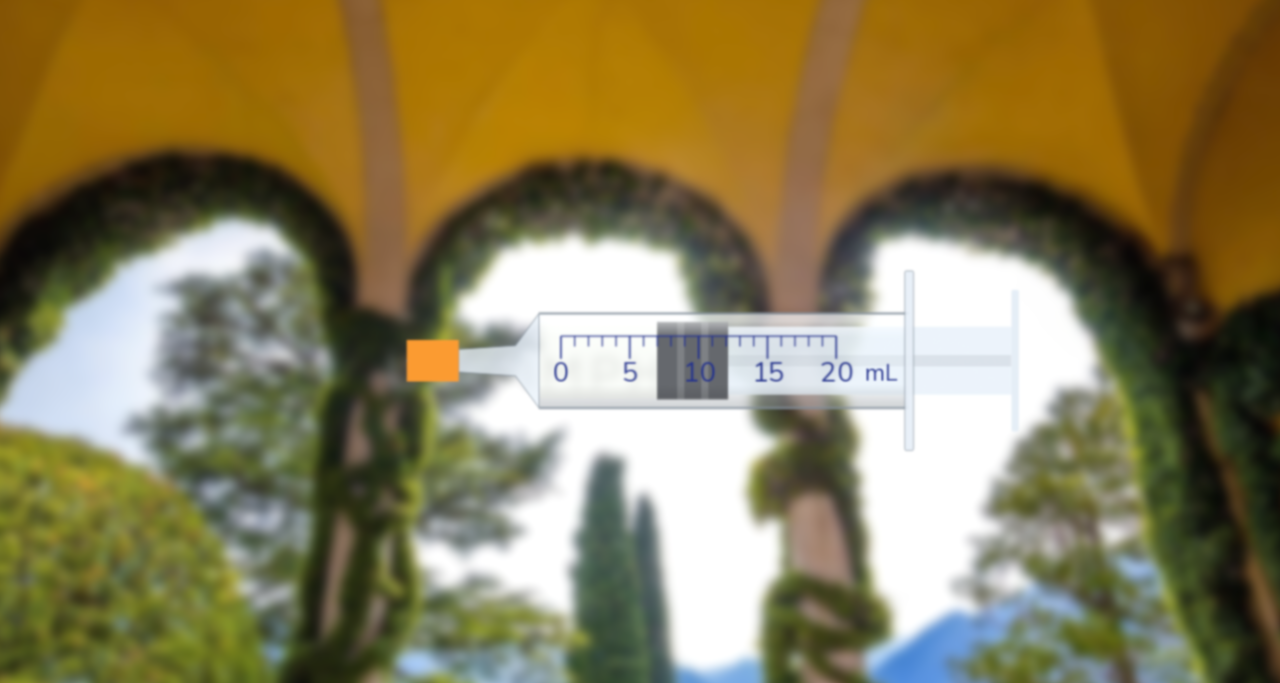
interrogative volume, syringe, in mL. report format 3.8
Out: 7
